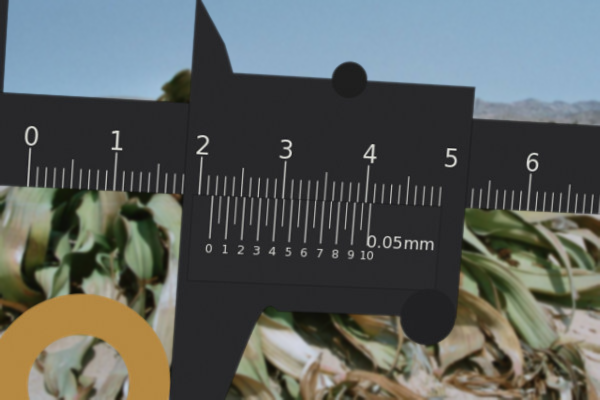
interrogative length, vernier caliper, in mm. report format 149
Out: 21.6
